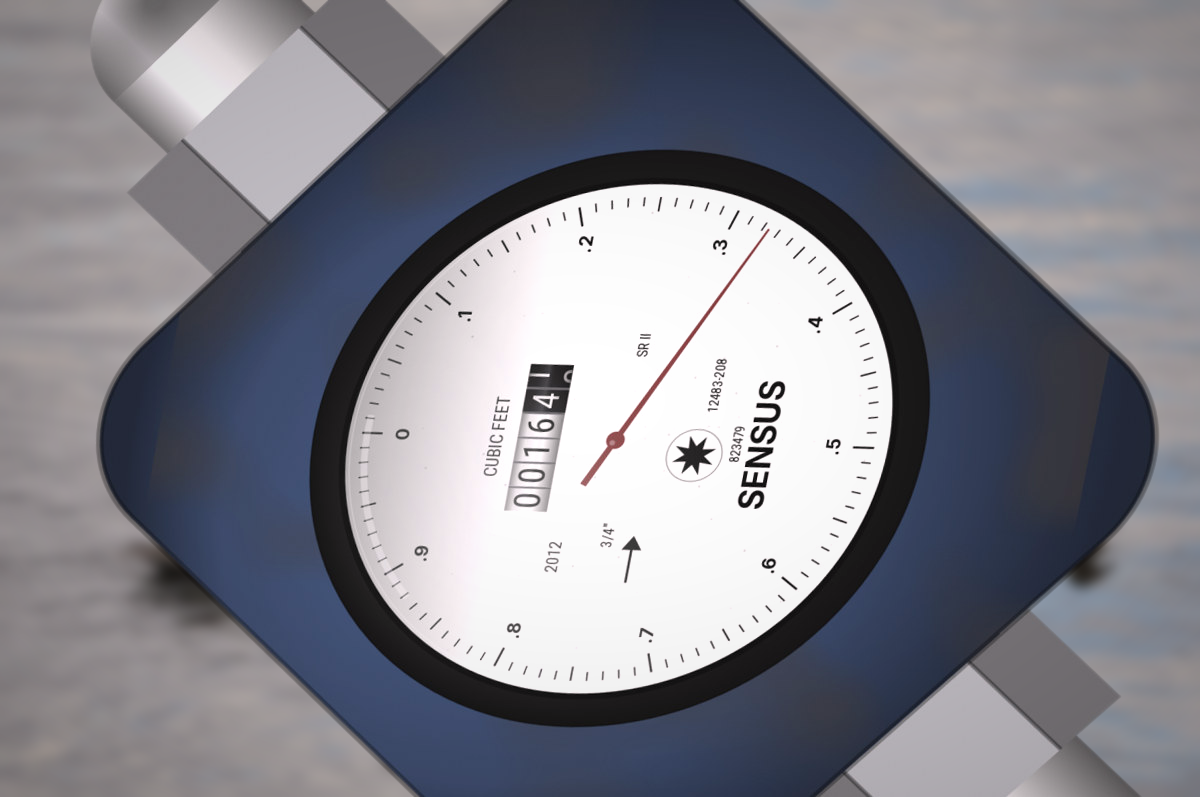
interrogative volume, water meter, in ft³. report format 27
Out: 1641.32
